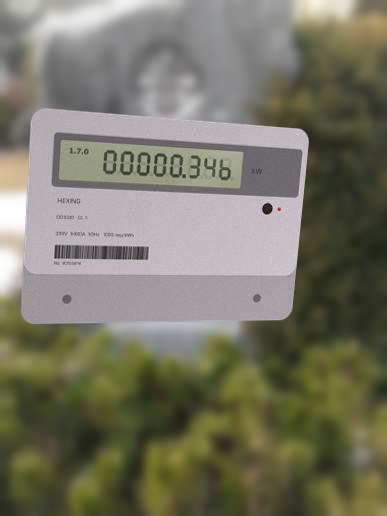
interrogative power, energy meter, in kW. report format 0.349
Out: 0.346
